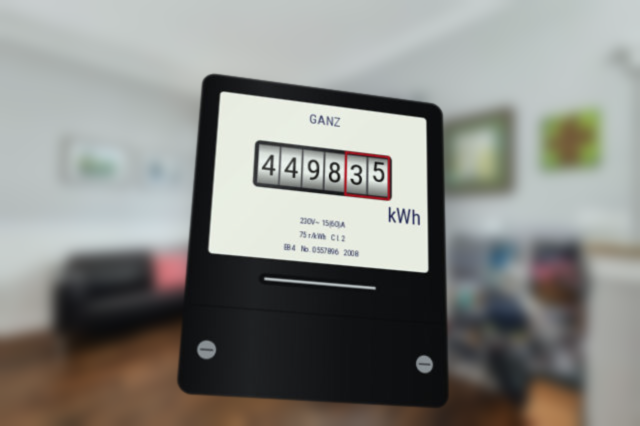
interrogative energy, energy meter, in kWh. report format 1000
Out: 4498.35
